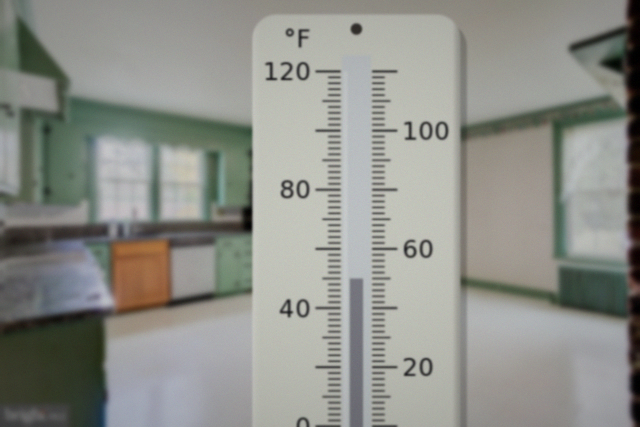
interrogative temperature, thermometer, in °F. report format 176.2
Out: 50
